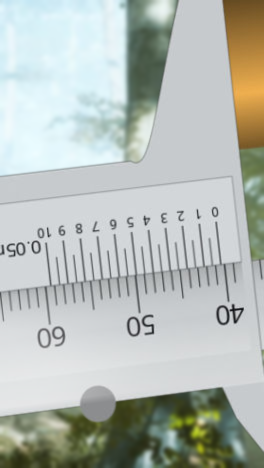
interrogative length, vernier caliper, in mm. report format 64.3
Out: 40.4
